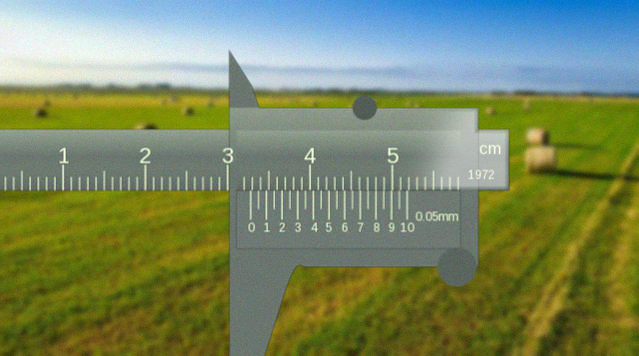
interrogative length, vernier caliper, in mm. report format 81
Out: 32.8
